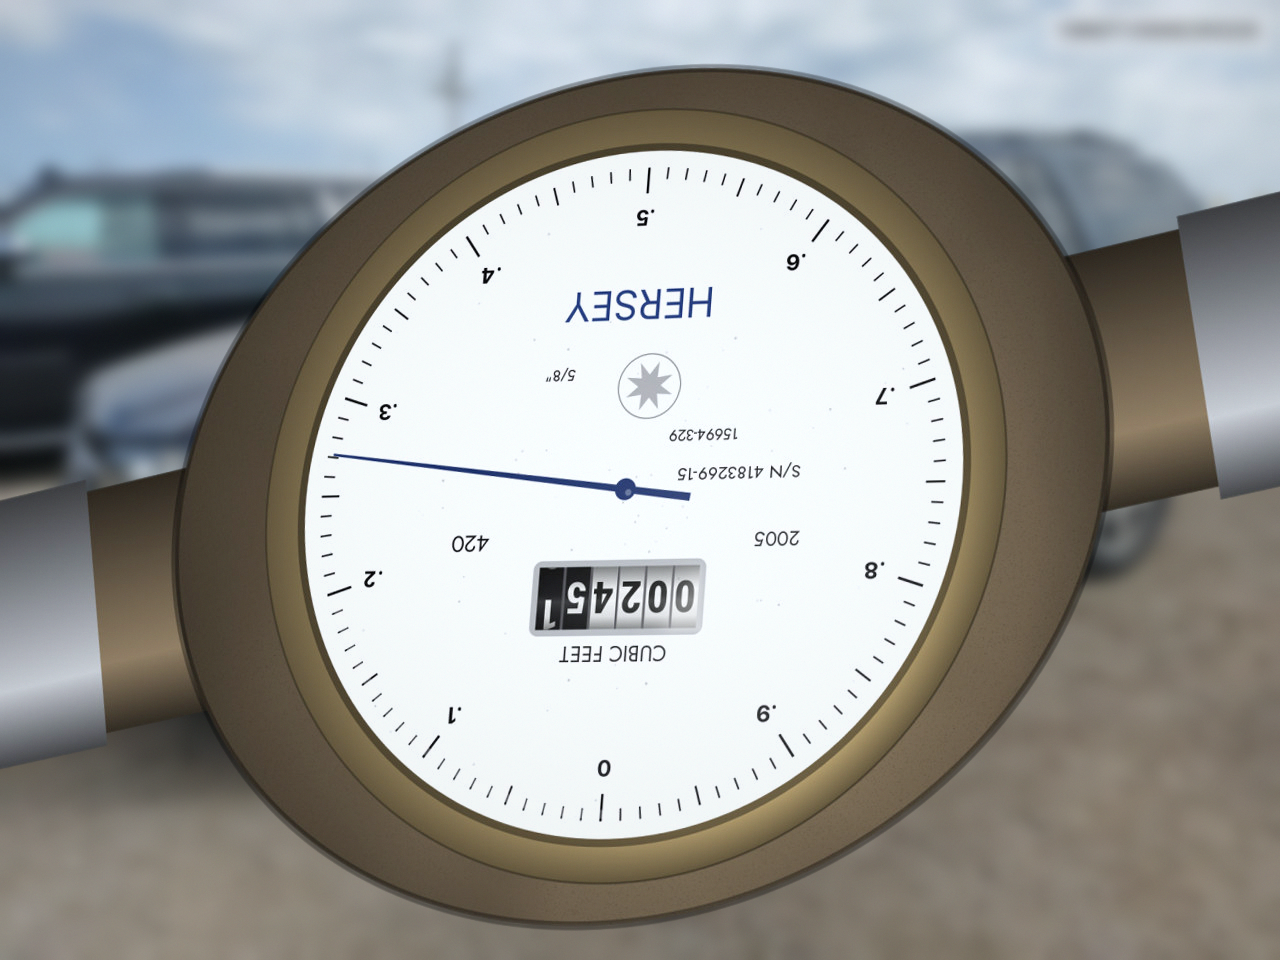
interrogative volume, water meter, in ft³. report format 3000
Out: 2451.27
